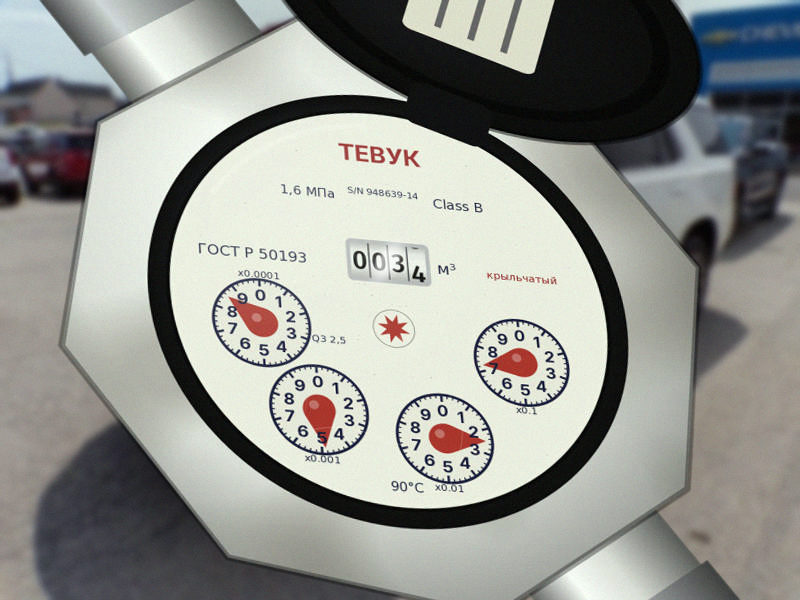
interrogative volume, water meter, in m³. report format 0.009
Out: 33.7248
